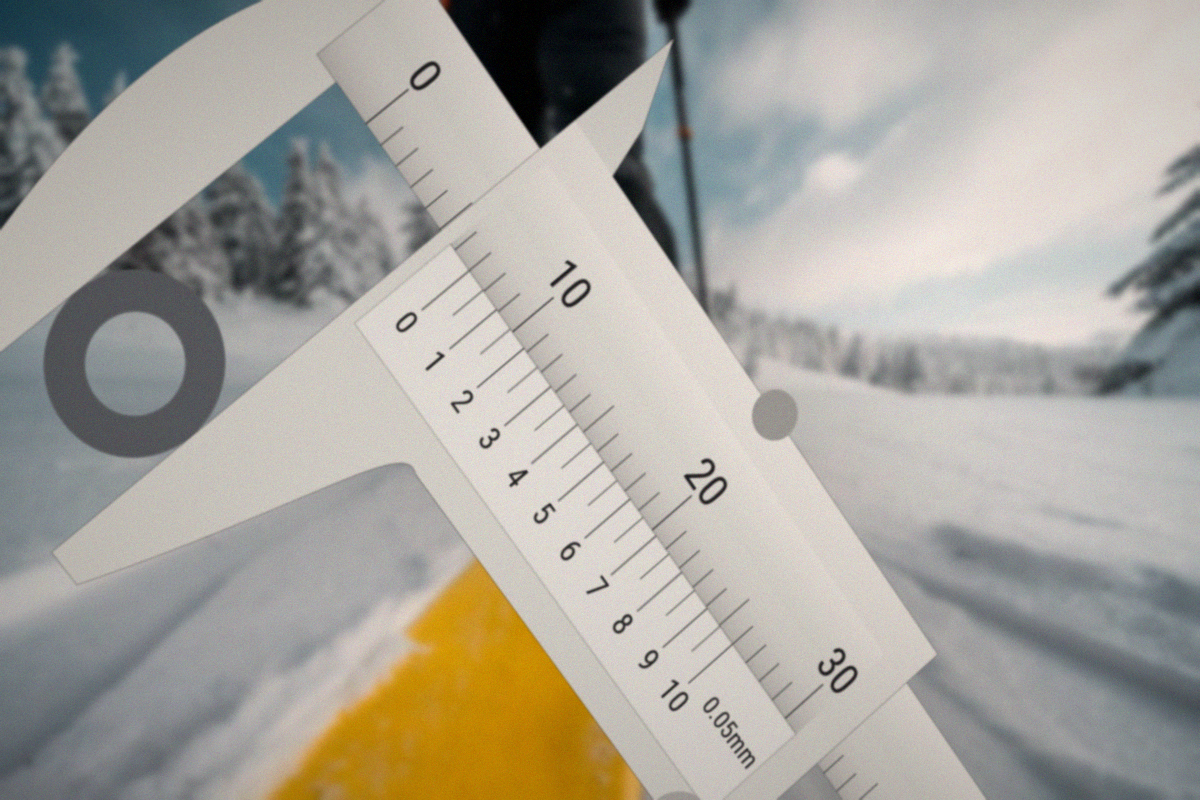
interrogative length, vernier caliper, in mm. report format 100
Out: 7.0
